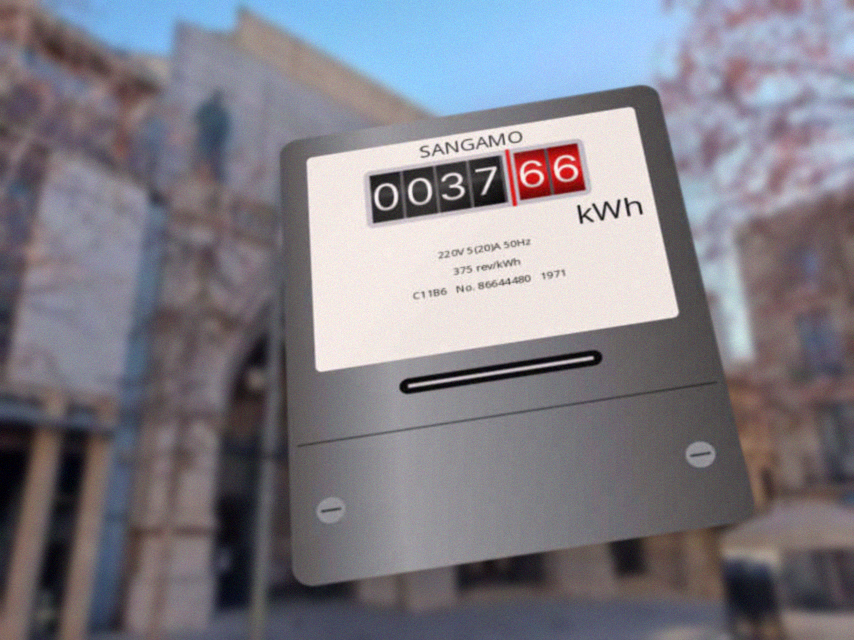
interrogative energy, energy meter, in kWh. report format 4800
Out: 37.66
